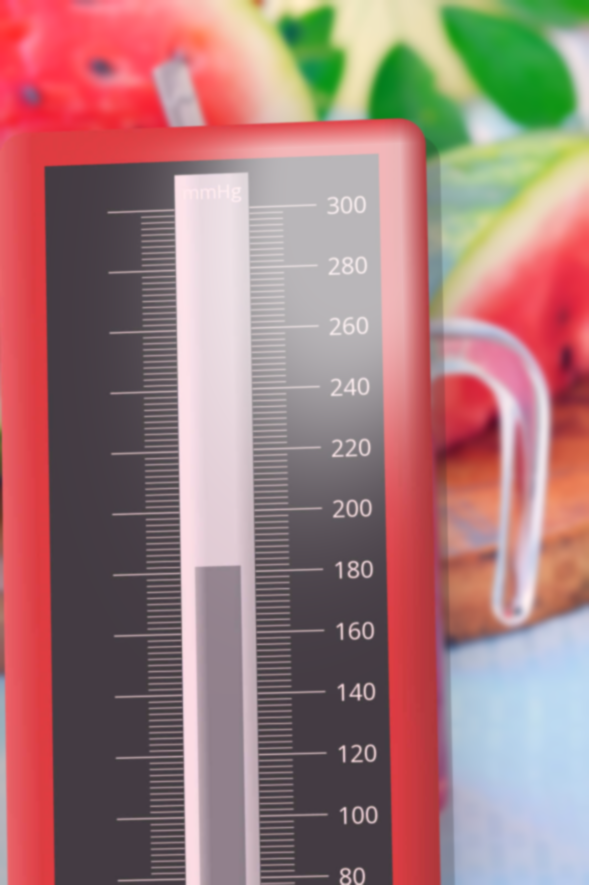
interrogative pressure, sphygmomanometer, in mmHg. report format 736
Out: 182
